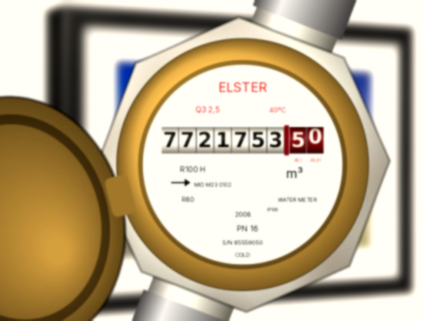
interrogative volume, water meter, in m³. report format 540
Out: 7721753.50
